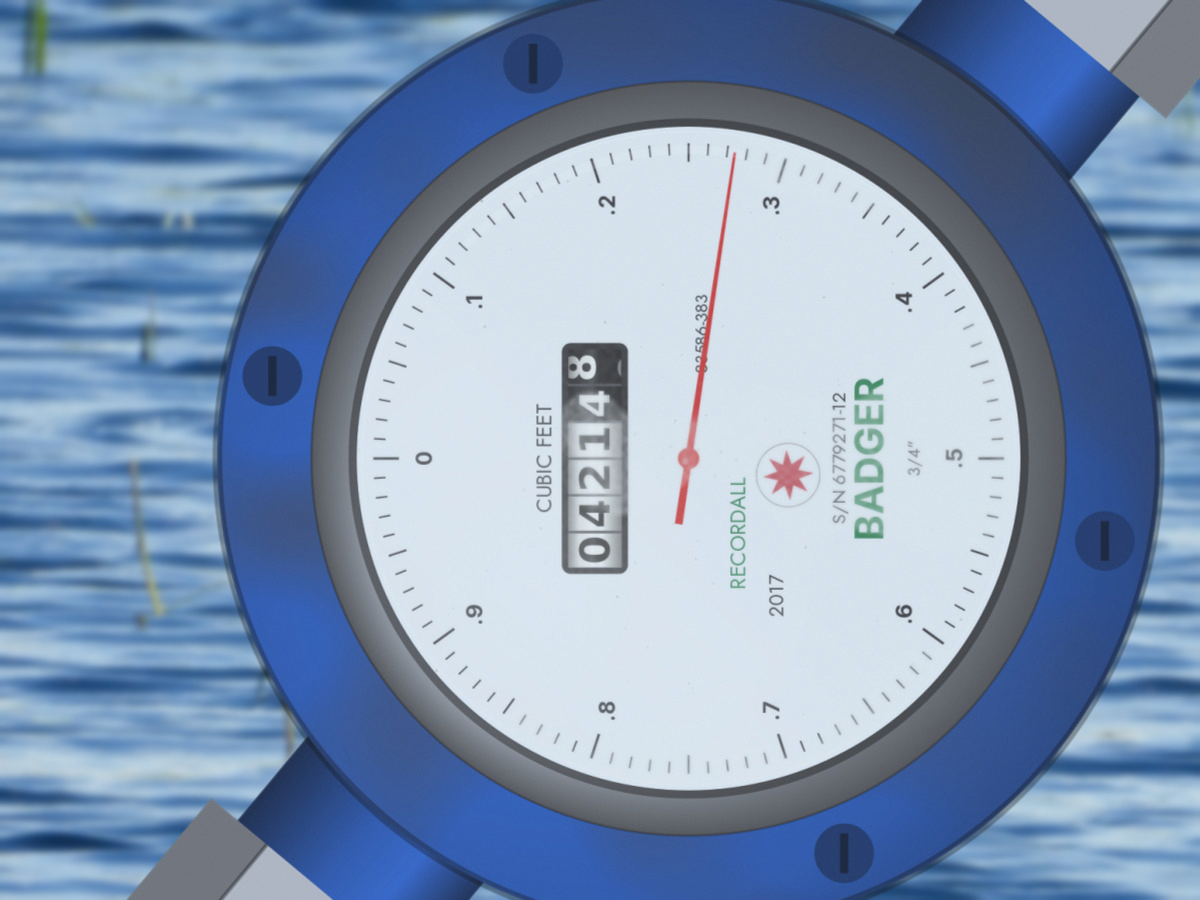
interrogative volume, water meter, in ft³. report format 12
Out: 42148.27
